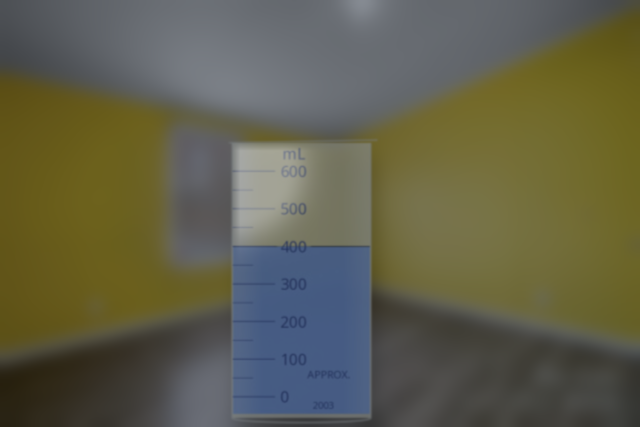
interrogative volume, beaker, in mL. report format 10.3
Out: 400
